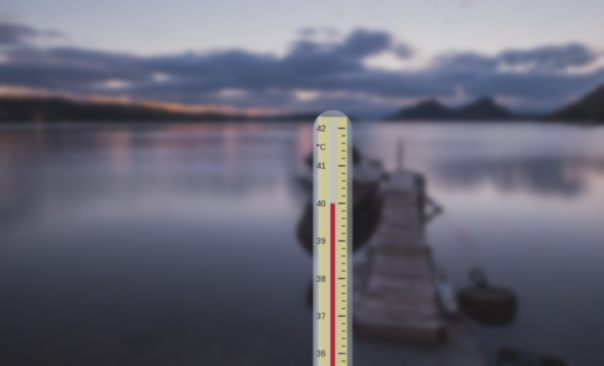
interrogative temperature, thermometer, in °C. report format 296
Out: 40
